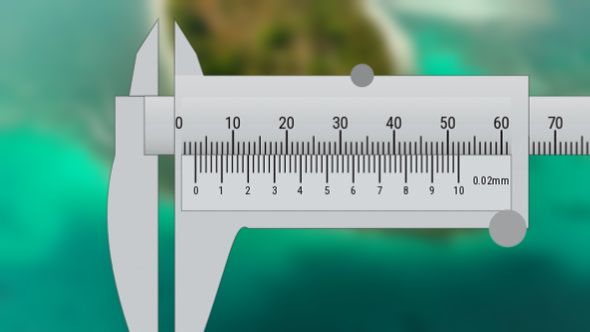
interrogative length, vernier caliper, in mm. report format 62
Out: 3.0
